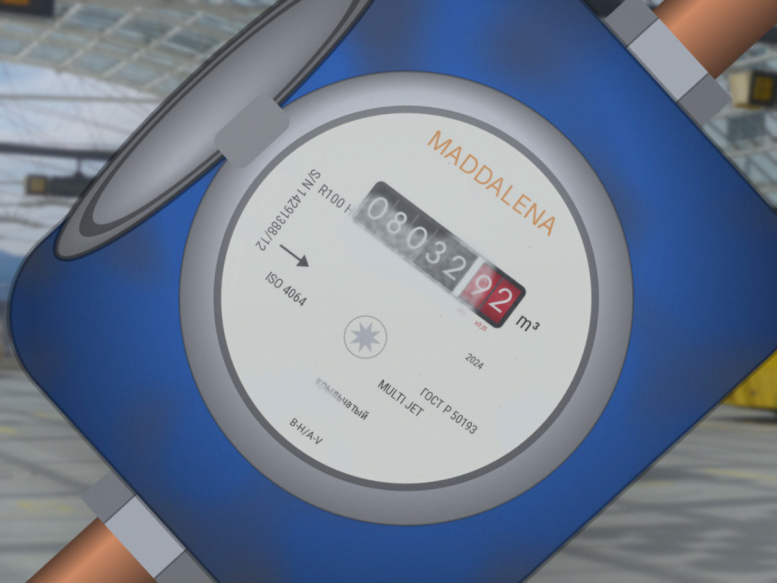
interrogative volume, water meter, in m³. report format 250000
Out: 8032.92
